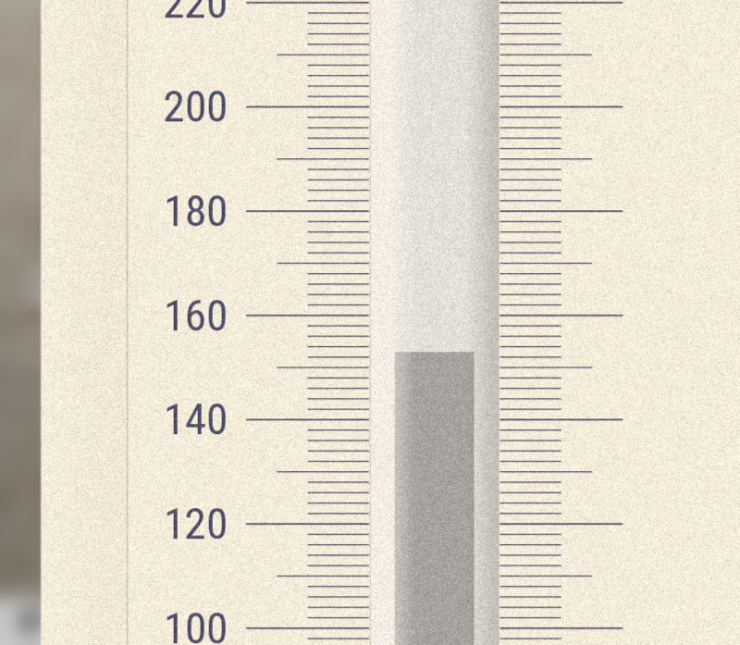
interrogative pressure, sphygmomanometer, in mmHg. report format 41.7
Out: 153
